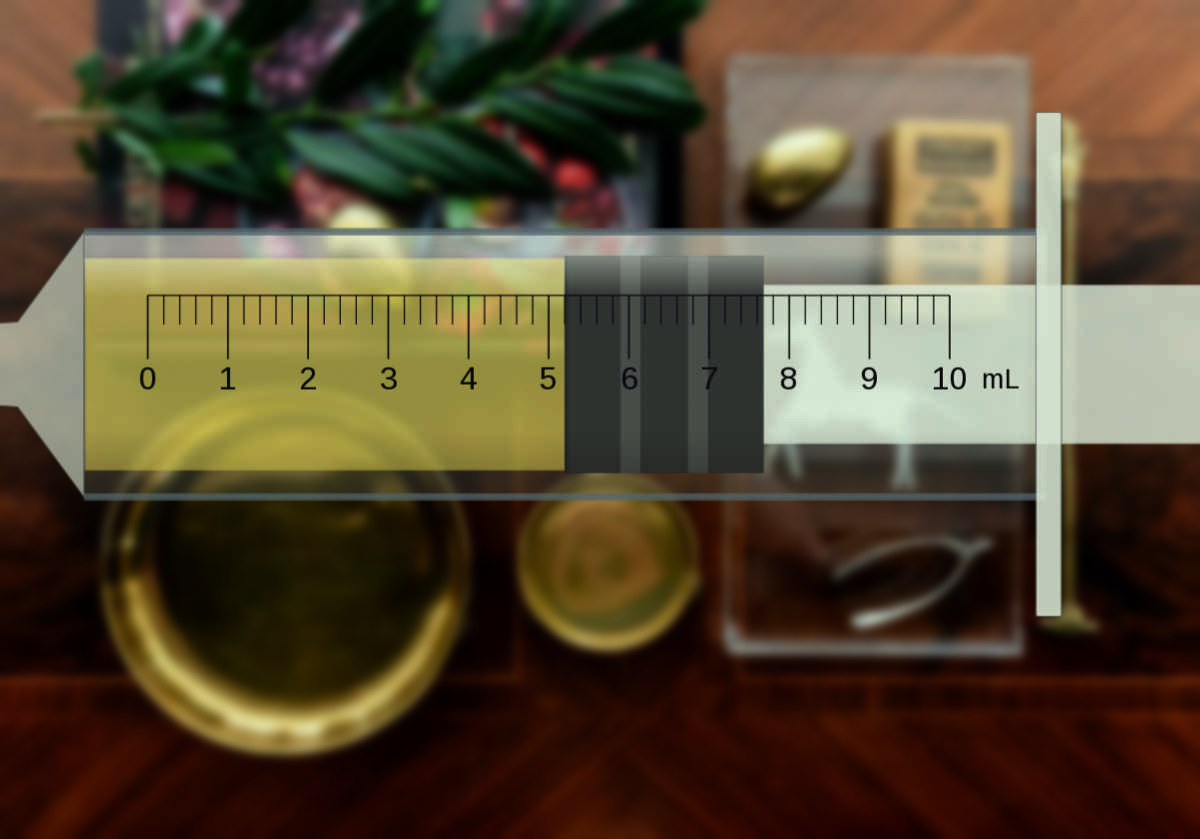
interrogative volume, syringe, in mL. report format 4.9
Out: 5.2
